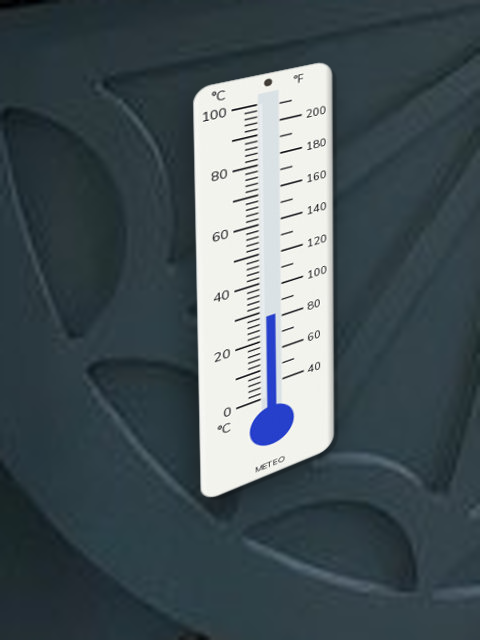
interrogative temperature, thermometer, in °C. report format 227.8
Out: 28
